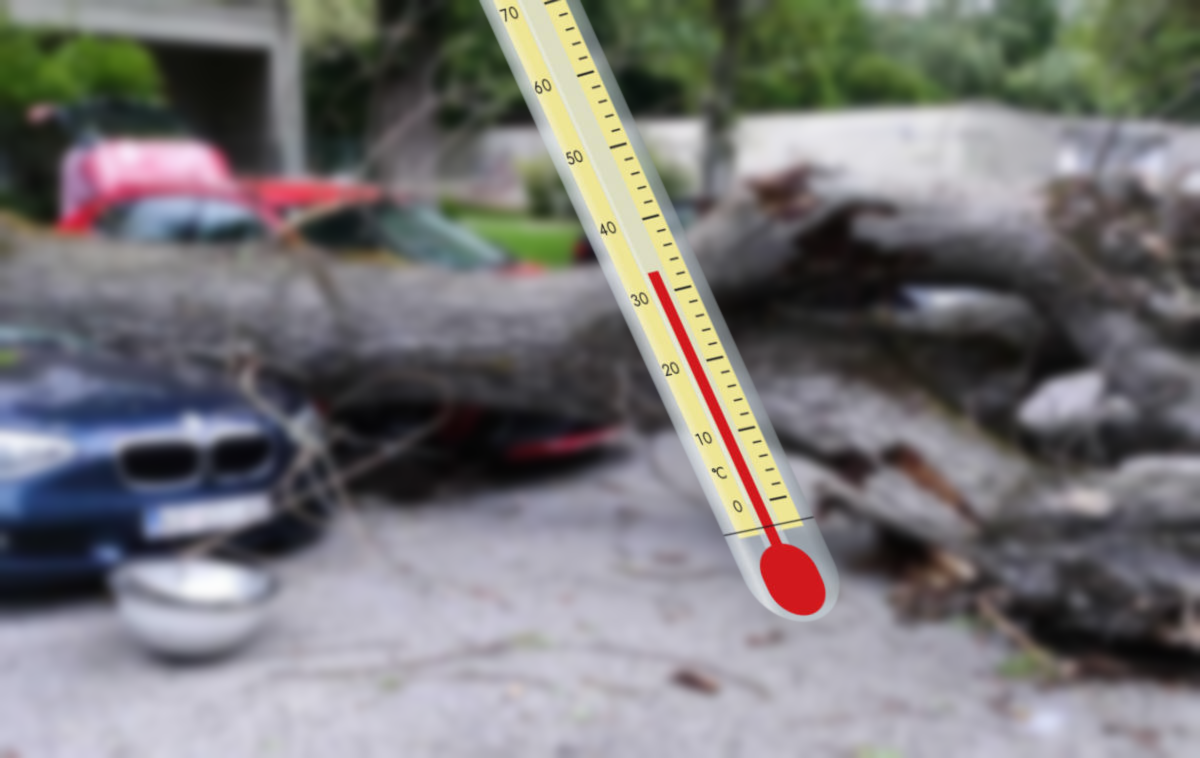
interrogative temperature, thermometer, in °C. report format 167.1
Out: 33
